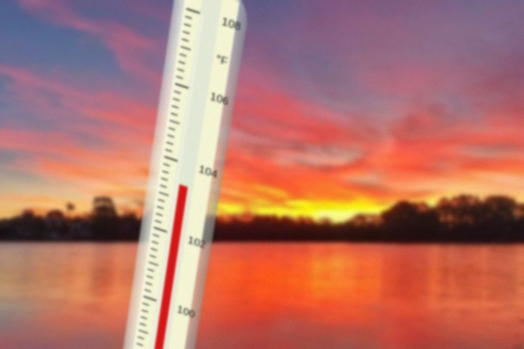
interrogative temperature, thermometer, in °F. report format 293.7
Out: 103.4
